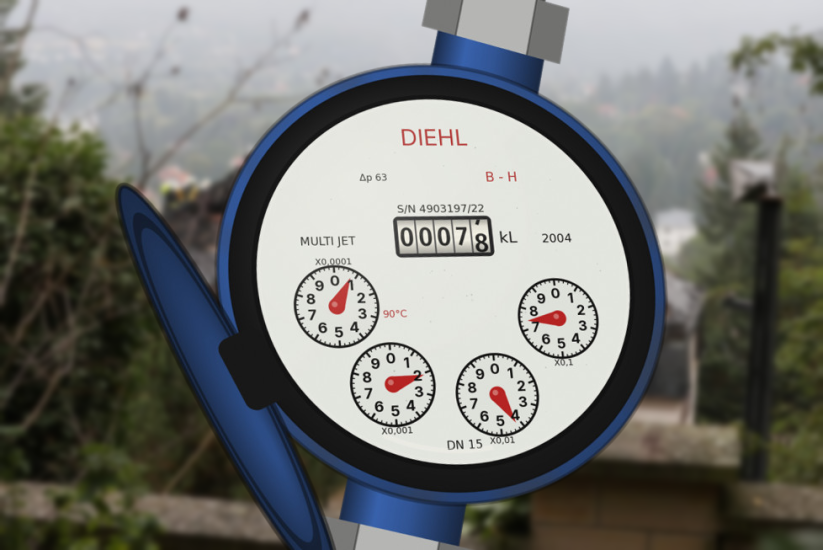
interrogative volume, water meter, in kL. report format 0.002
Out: 77.7420
